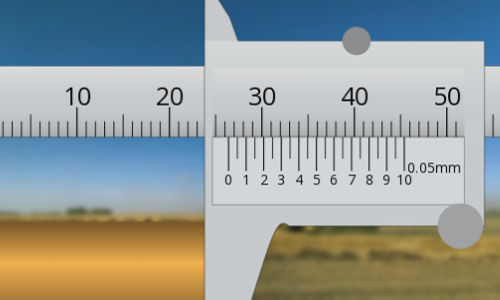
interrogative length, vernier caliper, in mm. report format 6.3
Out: 26.4
